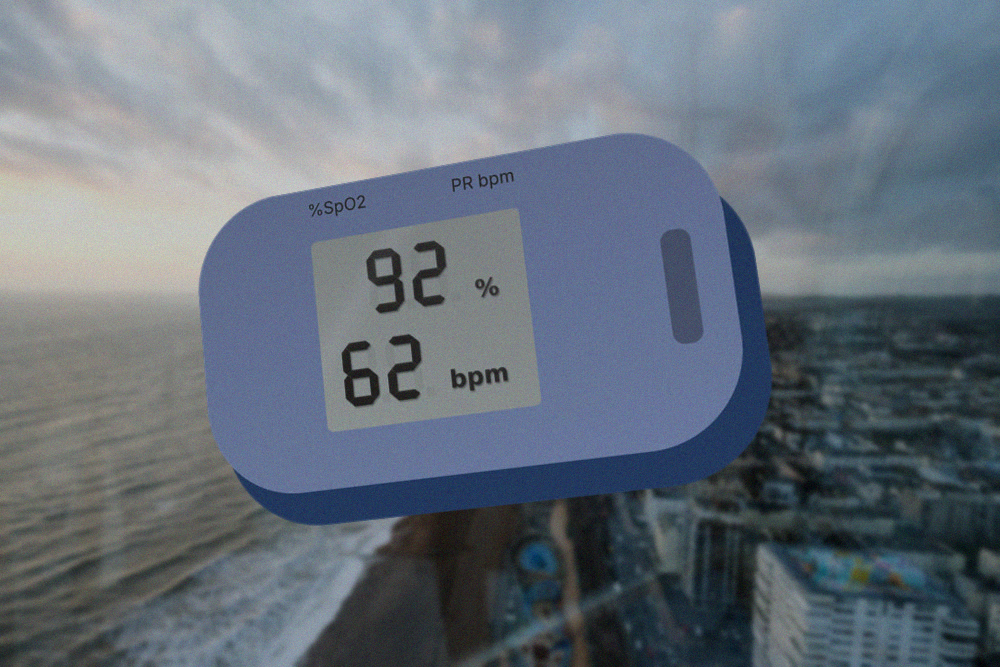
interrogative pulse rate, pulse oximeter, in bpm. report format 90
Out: 62
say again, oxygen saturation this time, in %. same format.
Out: 92
